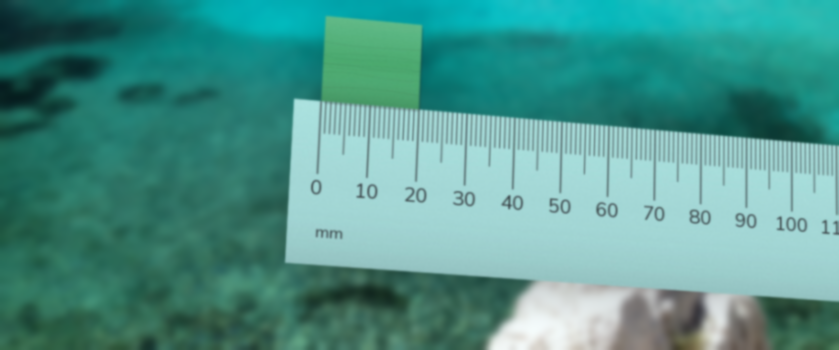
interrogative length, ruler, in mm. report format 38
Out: 20
